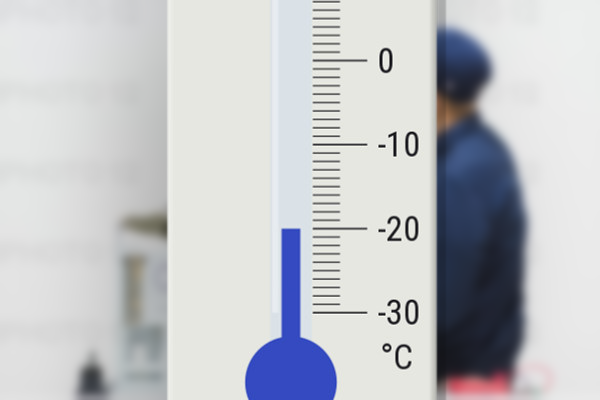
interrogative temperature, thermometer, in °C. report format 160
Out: -20
